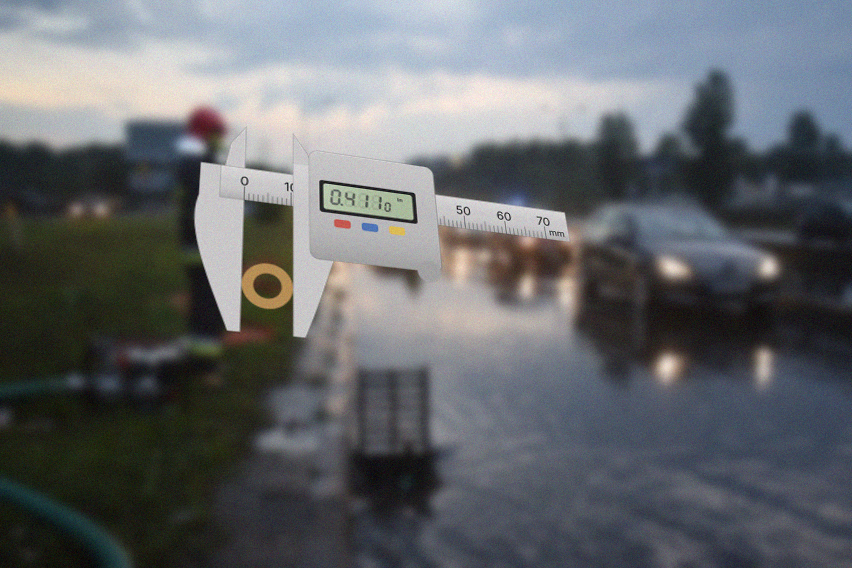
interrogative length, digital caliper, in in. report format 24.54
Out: 0.4110
